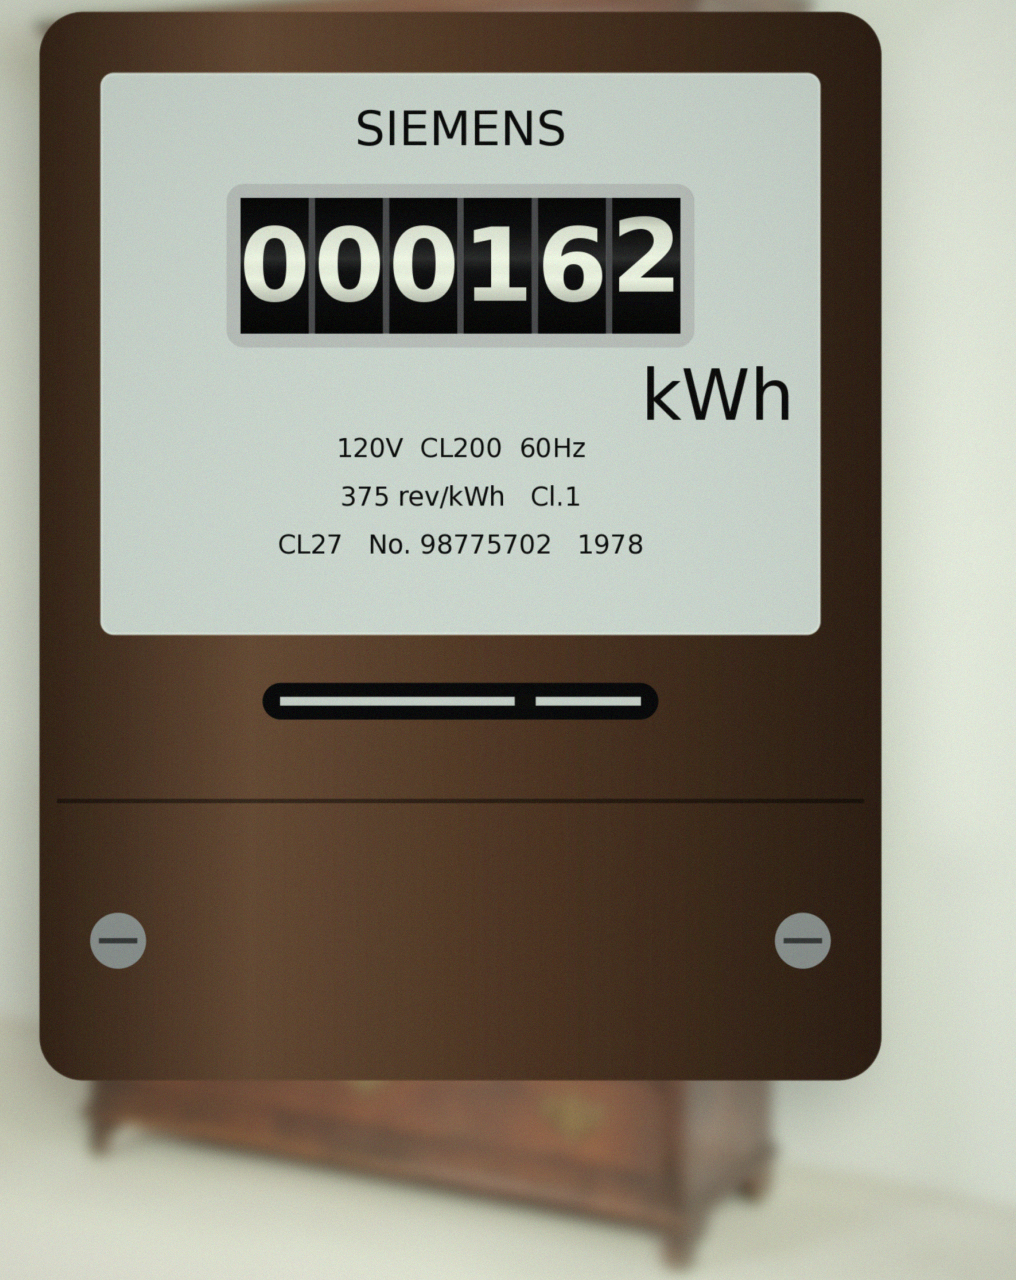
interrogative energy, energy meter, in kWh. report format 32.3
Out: 162
